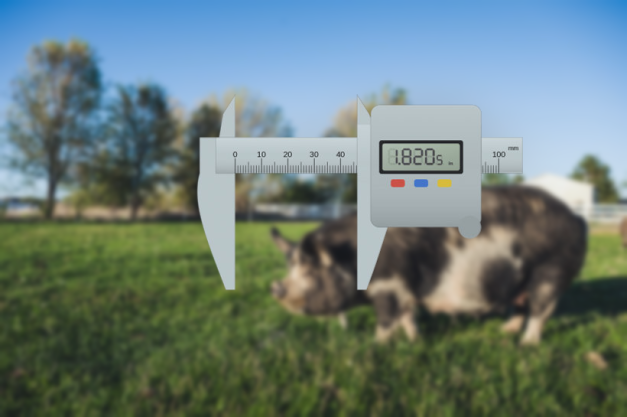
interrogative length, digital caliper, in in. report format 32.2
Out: 1.8205
